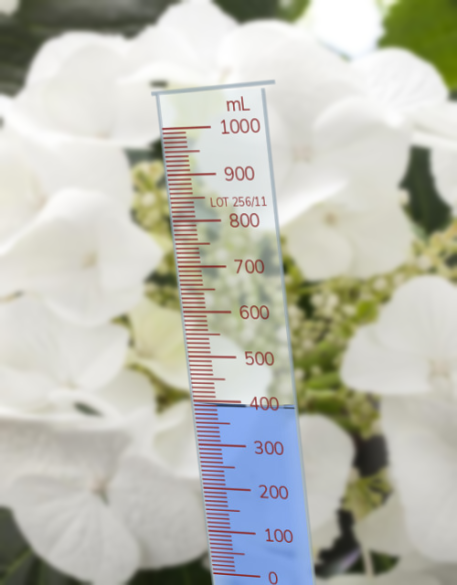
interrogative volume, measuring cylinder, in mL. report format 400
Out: 390
